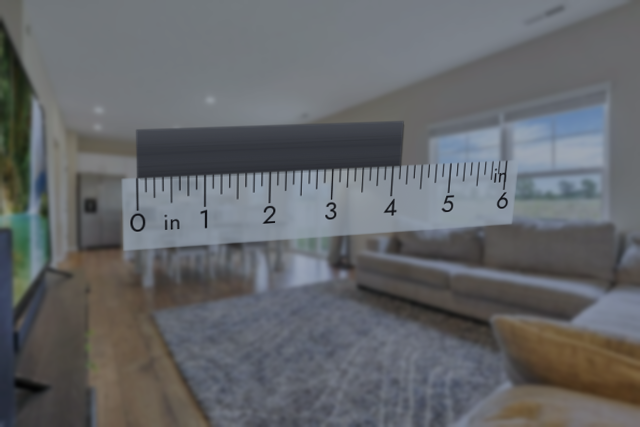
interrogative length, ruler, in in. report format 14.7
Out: 4.125
